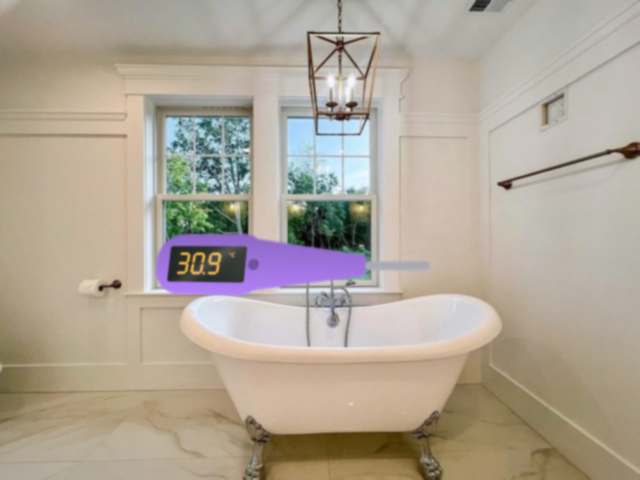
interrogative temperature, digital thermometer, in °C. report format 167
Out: 30.9
